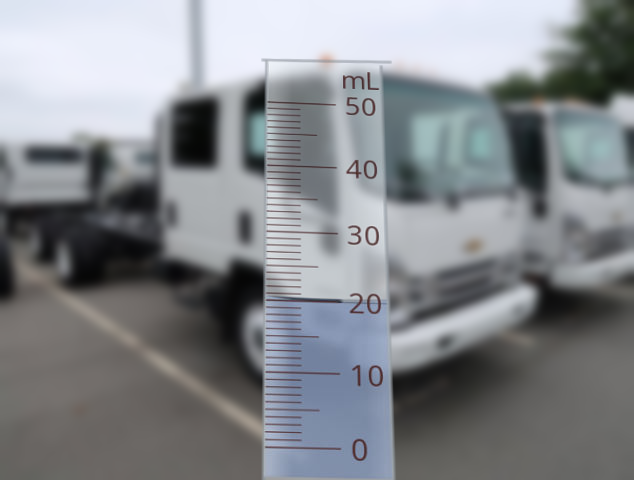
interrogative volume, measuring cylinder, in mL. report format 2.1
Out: 20
